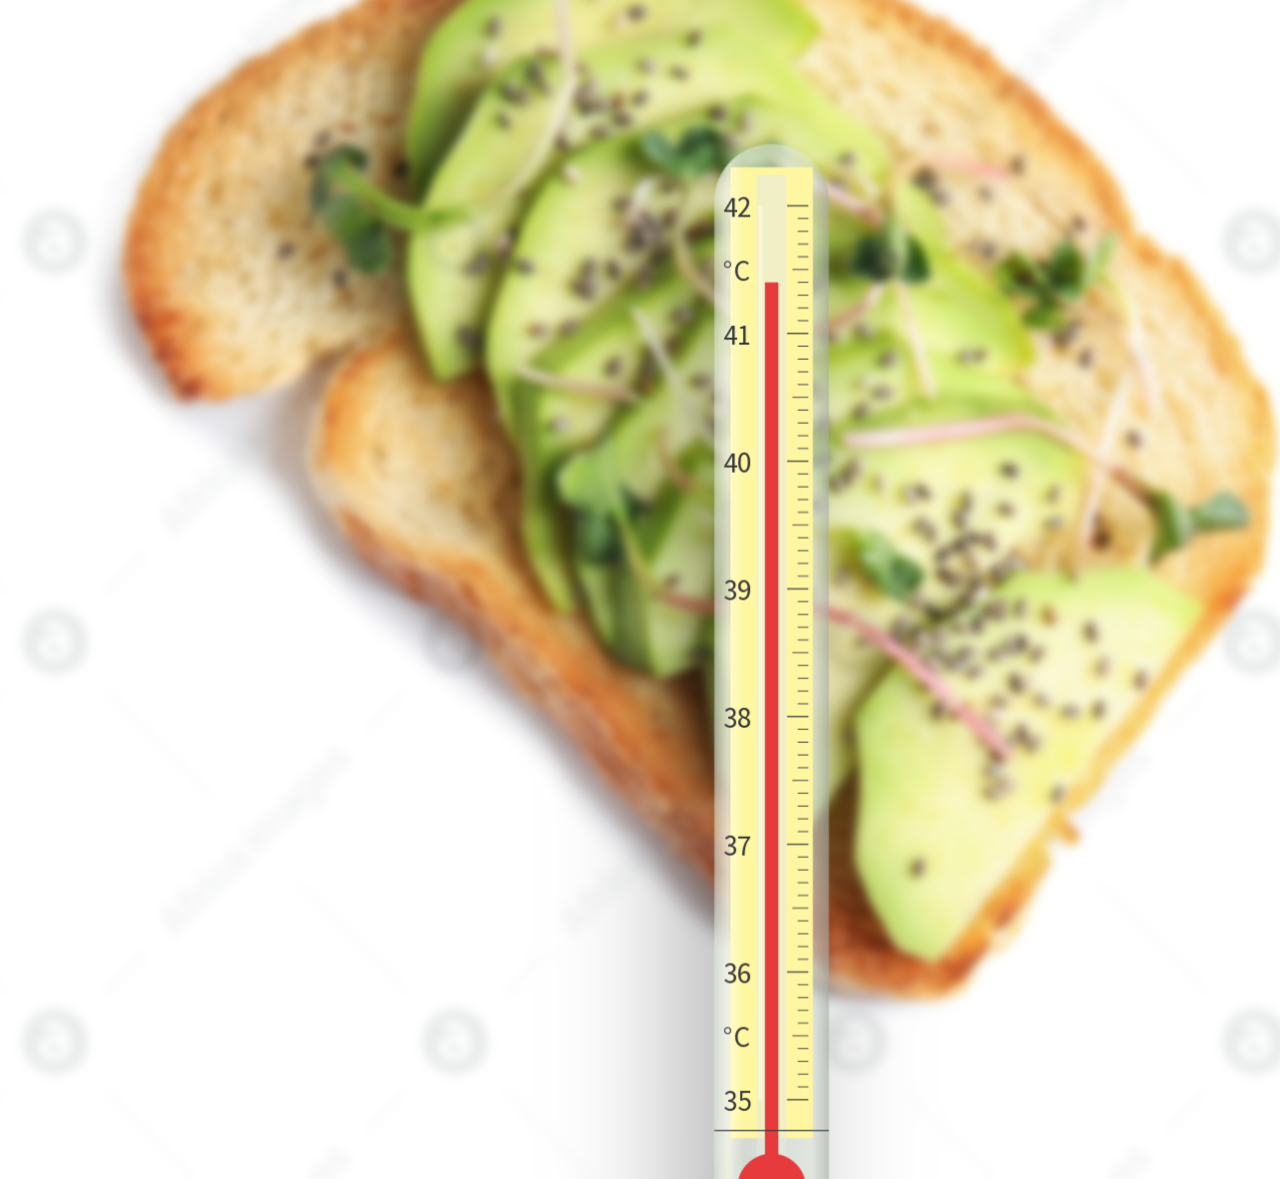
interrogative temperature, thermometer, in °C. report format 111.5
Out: 41.4
